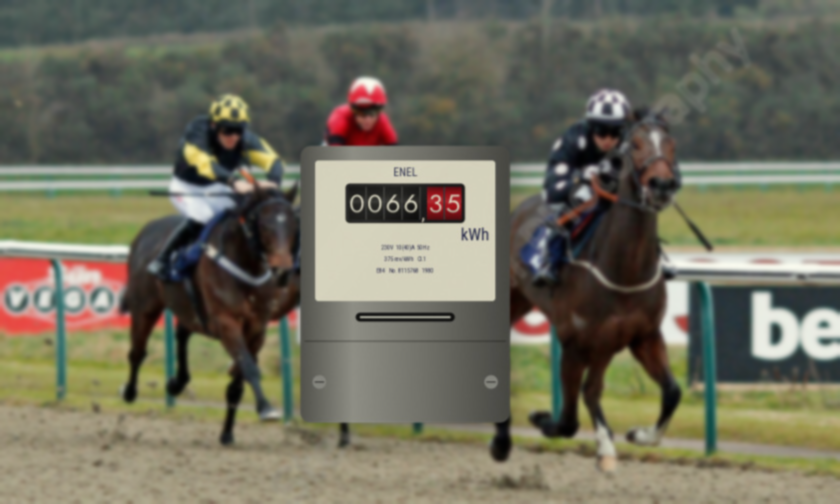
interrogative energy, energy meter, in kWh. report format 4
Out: 66.35
